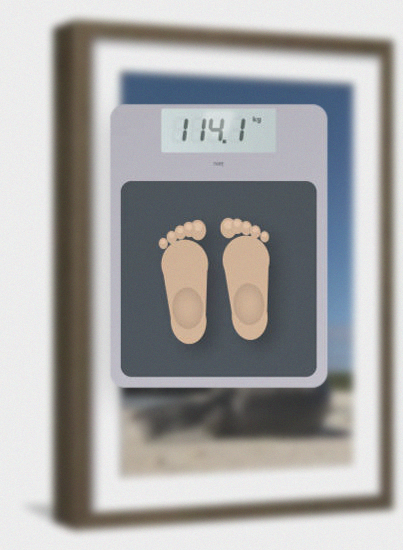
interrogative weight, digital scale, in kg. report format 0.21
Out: 114.1
